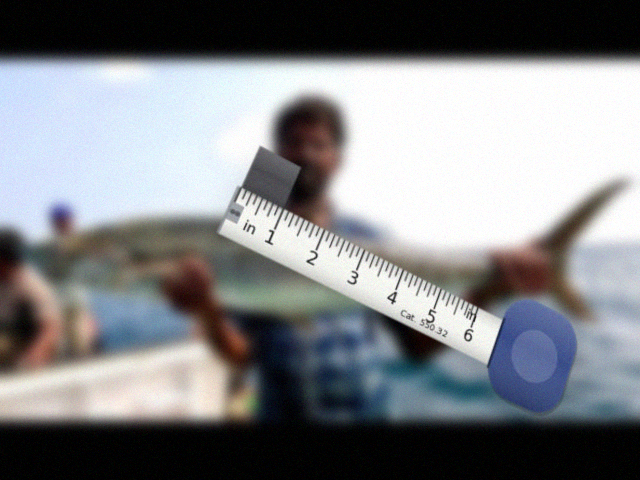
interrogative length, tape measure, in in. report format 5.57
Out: 1
